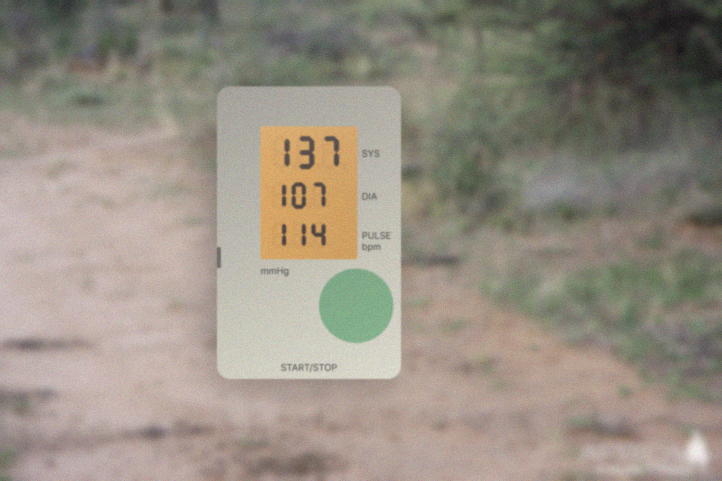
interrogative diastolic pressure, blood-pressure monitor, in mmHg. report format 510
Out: 107
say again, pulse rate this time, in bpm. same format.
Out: 114
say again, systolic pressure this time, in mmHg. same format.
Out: 137
